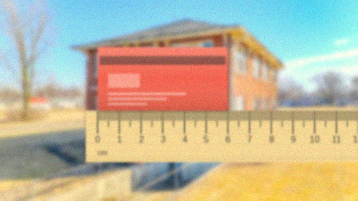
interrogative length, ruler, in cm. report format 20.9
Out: 6
